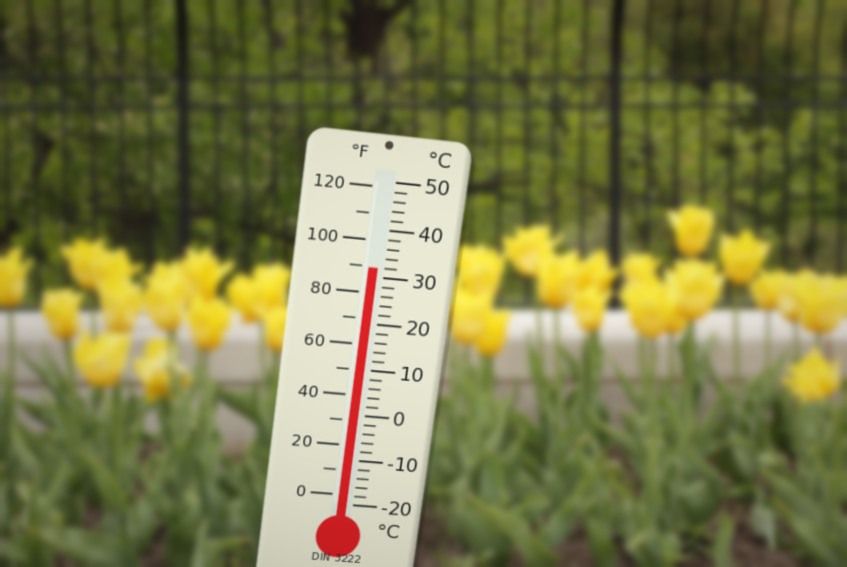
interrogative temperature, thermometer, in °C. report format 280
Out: 32
